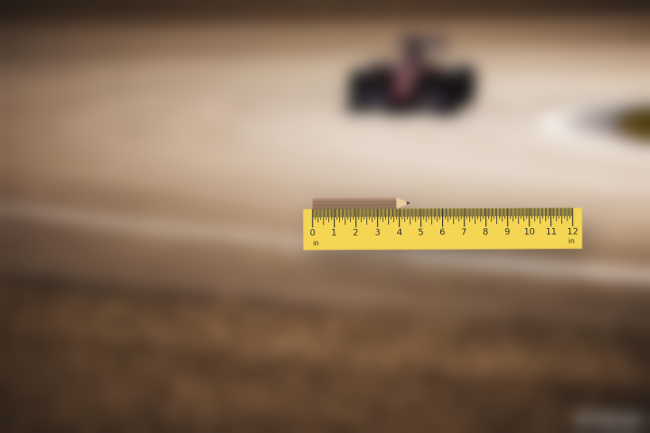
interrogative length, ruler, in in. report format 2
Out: 4.5
